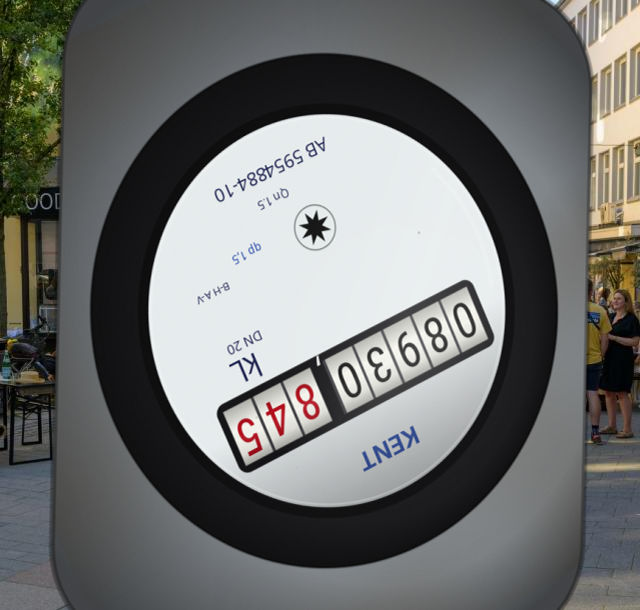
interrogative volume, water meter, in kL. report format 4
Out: 8930.845
